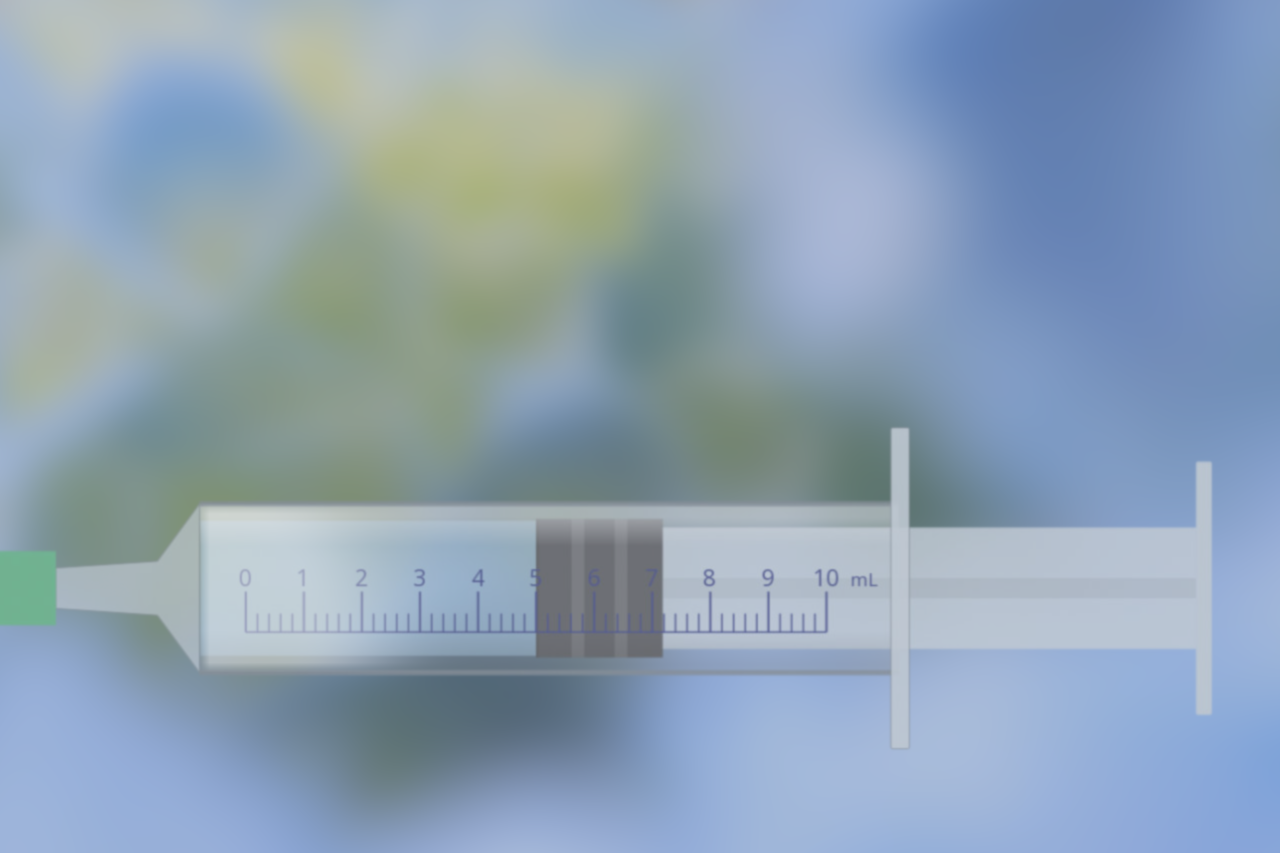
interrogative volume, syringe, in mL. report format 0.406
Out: 5
